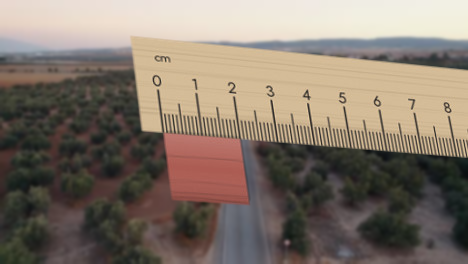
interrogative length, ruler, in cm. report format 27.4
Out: 2
